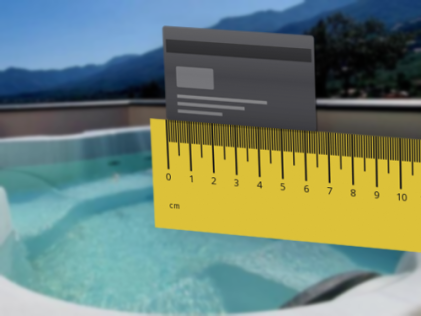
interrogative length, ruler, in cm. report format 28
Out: 6.5
